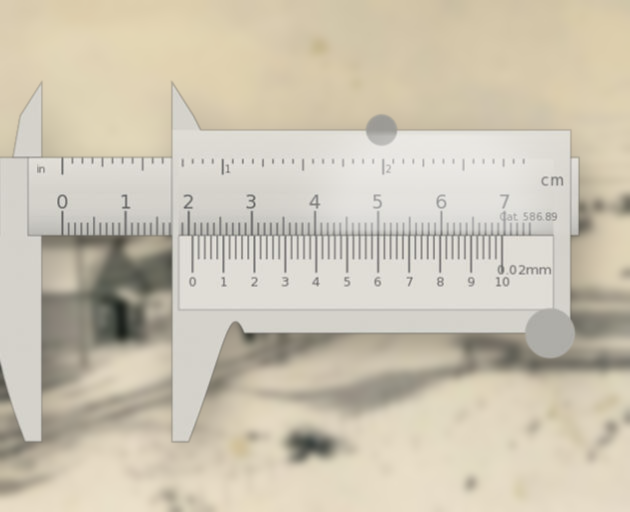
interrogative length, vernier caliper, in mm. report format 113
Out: 20.6
